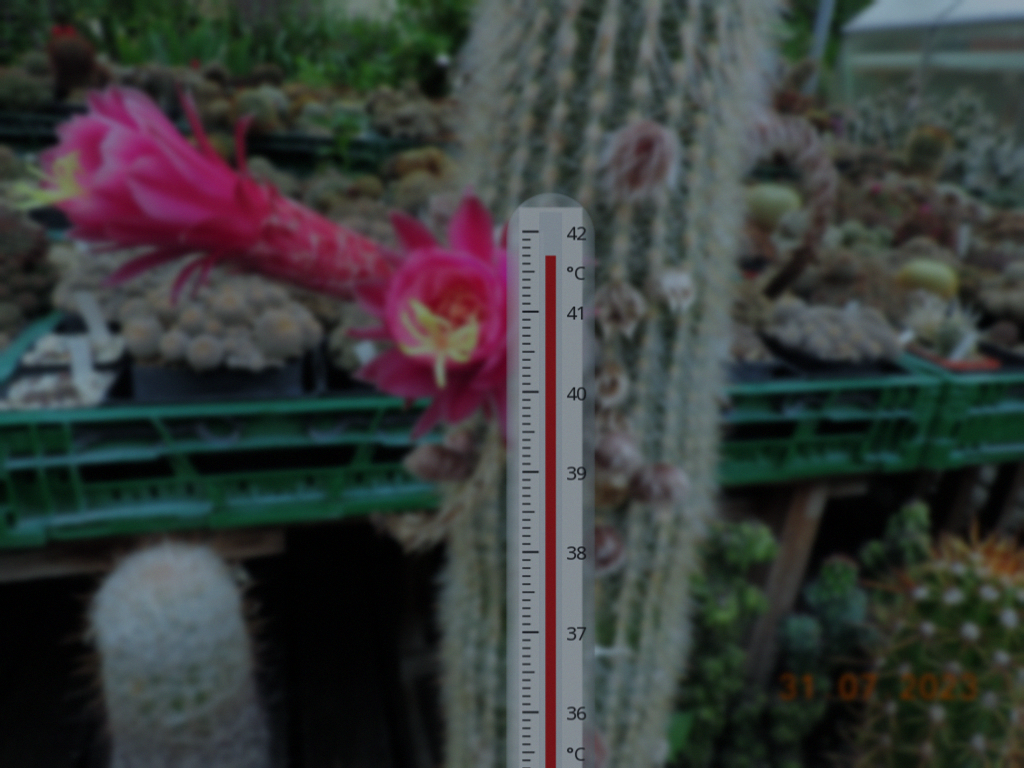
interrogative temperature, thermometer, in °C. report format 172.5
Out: 41.7
